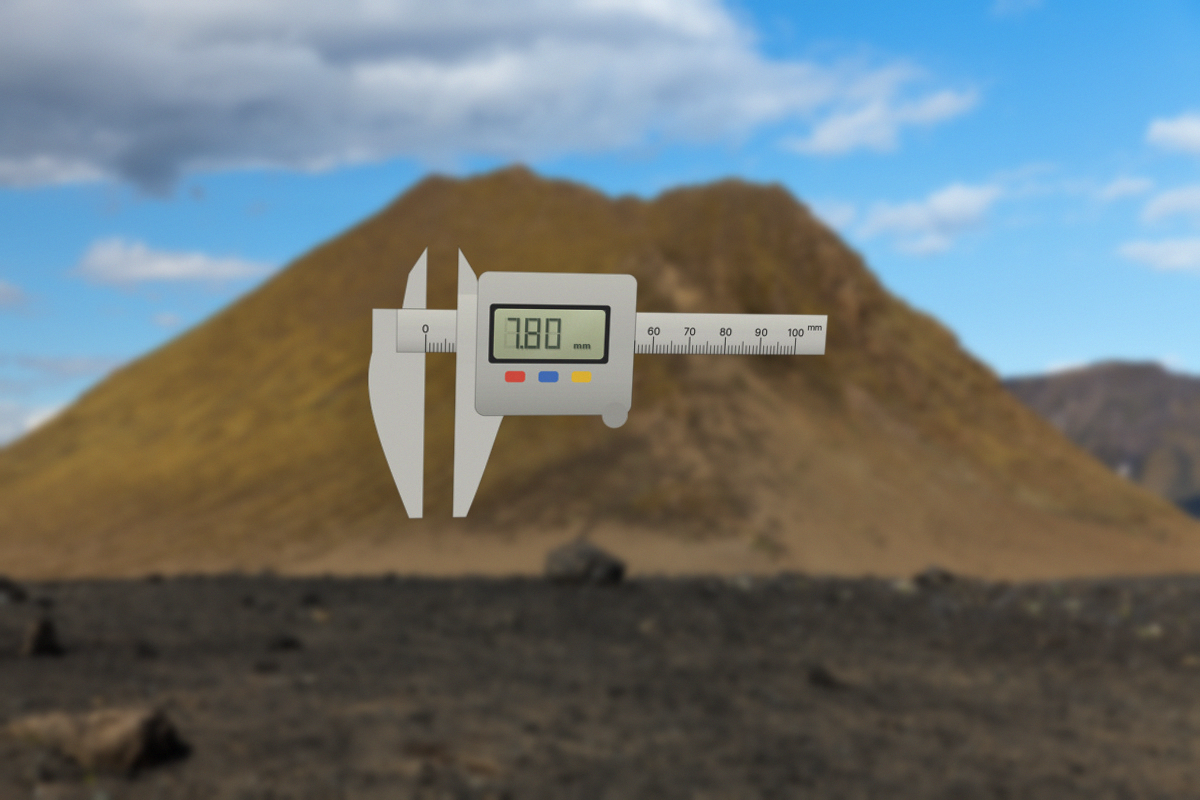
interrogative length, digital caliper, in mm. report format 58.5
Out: 7.80
